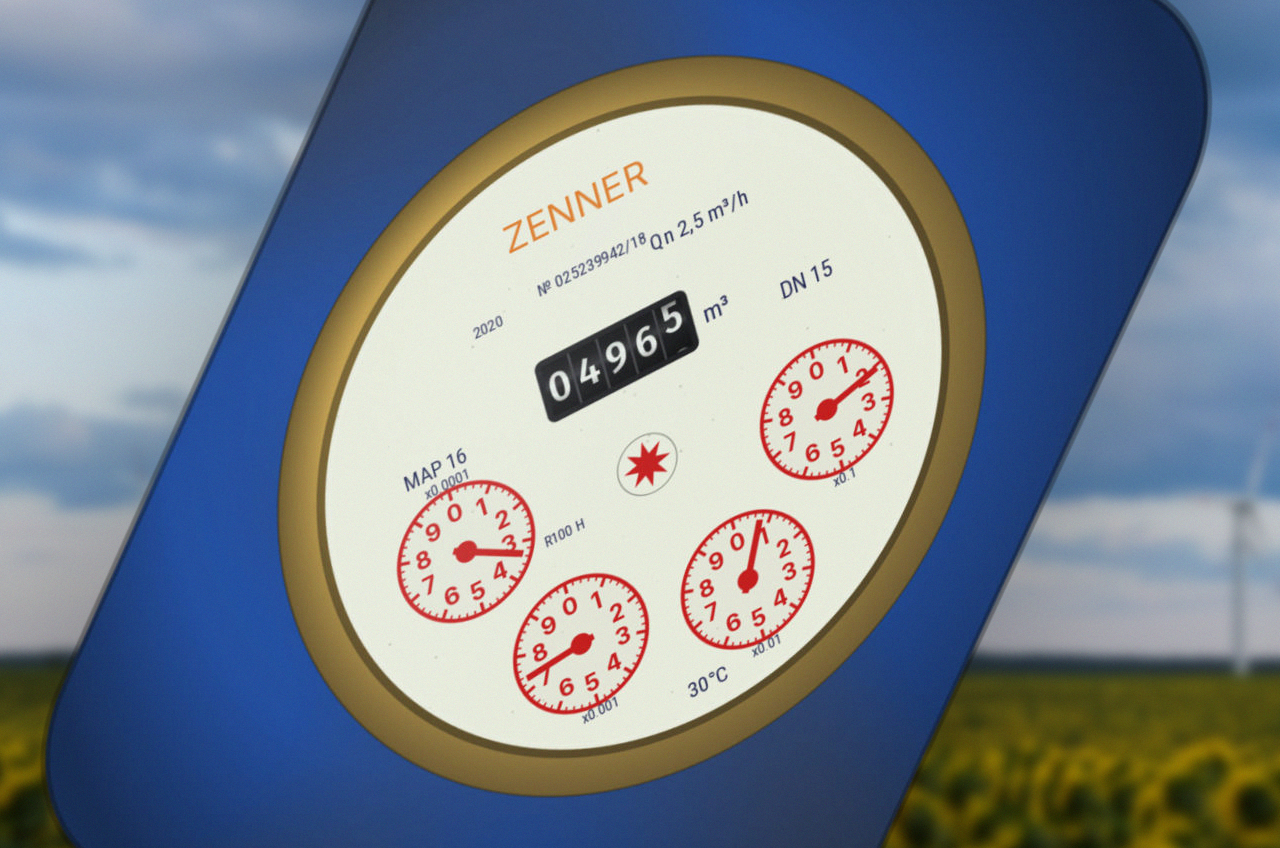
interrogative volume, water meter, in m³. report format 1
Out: 4965.2073
